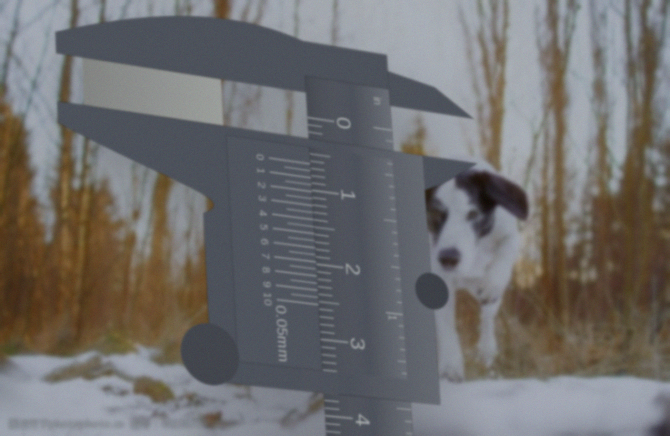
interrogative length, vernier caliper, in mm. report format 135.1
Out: 6.4
